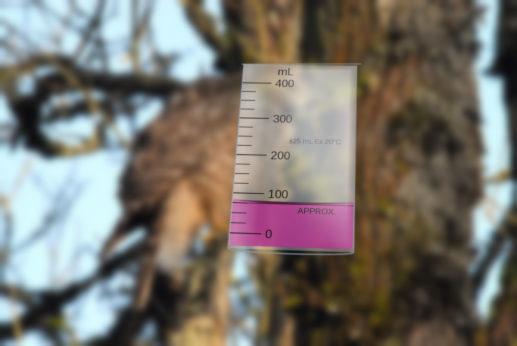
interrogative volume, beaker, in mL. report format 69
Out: 75
